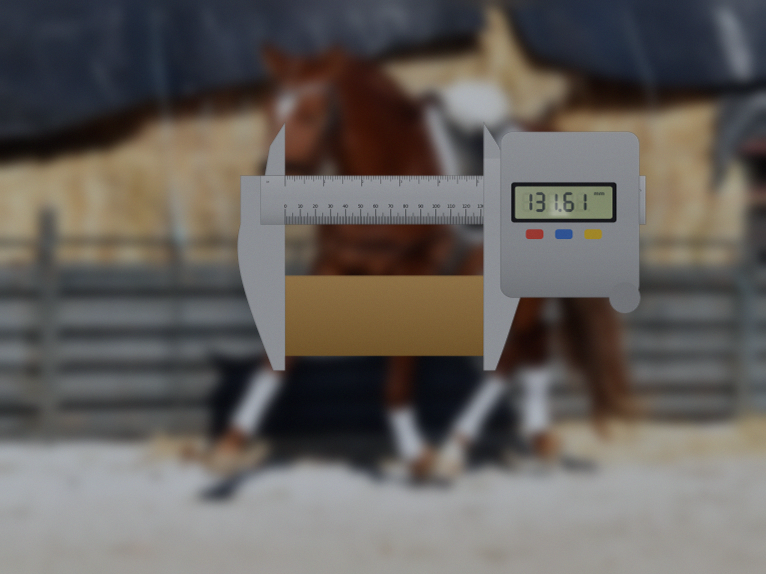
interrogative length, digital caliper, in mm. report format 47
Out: 131.61
